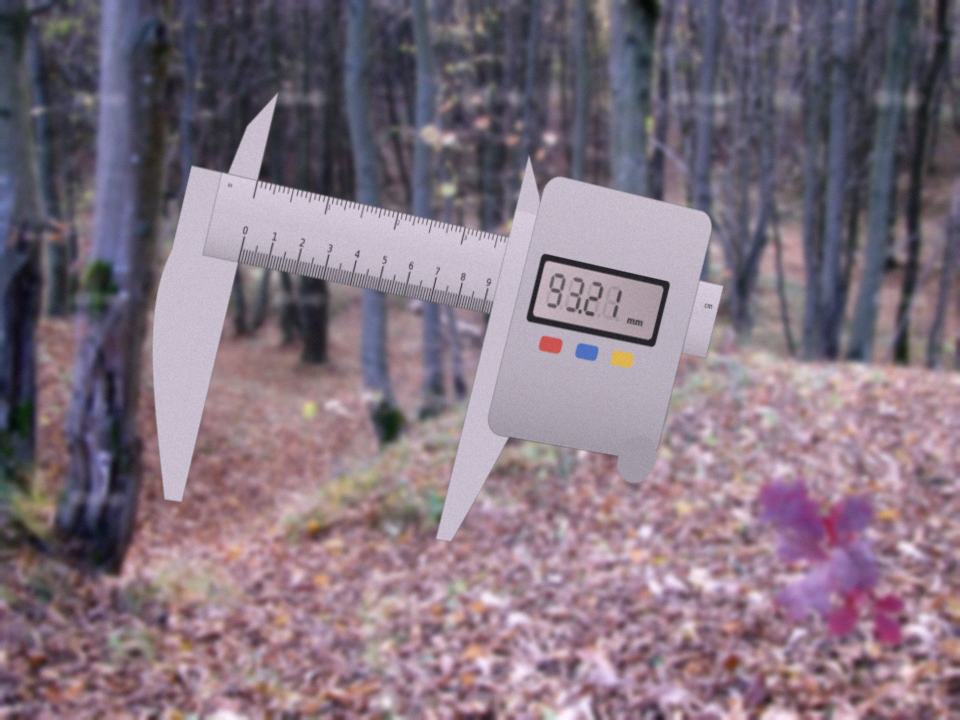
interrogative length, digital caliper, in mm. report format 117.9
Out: 93.21
